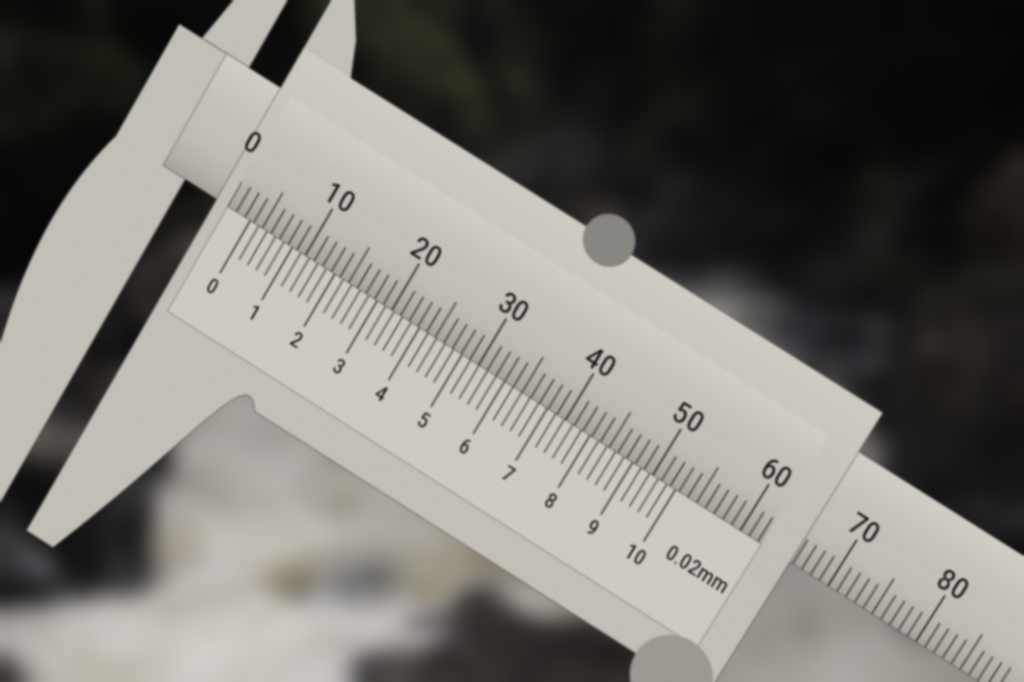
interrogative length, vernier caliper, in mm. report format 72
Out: 3.6
